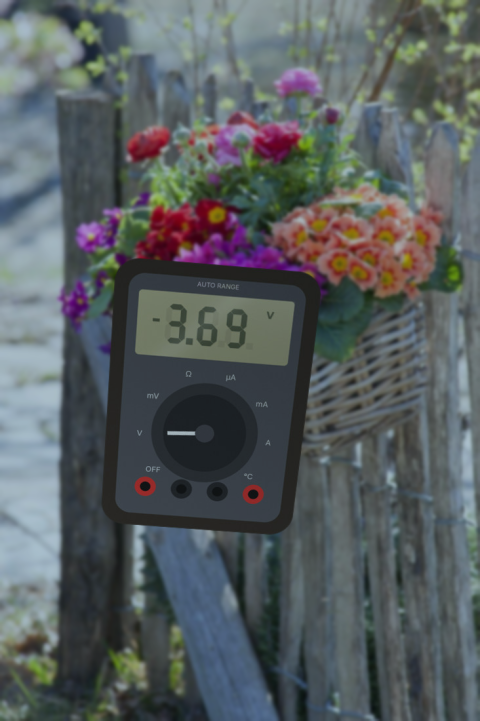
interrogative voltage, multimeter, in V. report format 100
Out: -3.69
